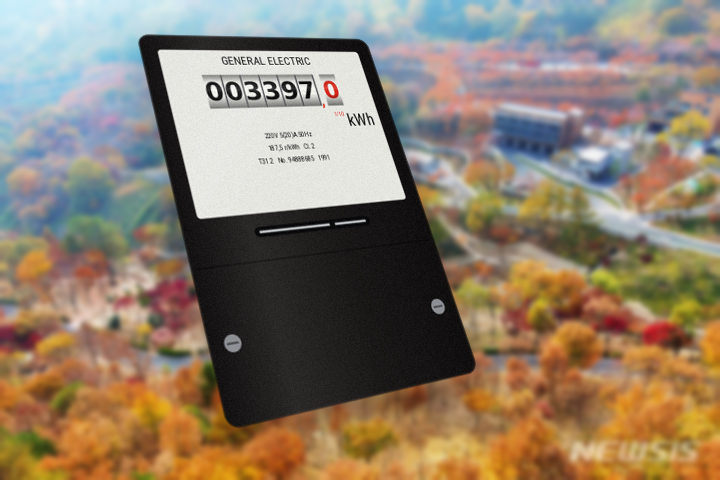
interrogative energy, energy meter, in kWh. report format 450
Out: 3397.0
